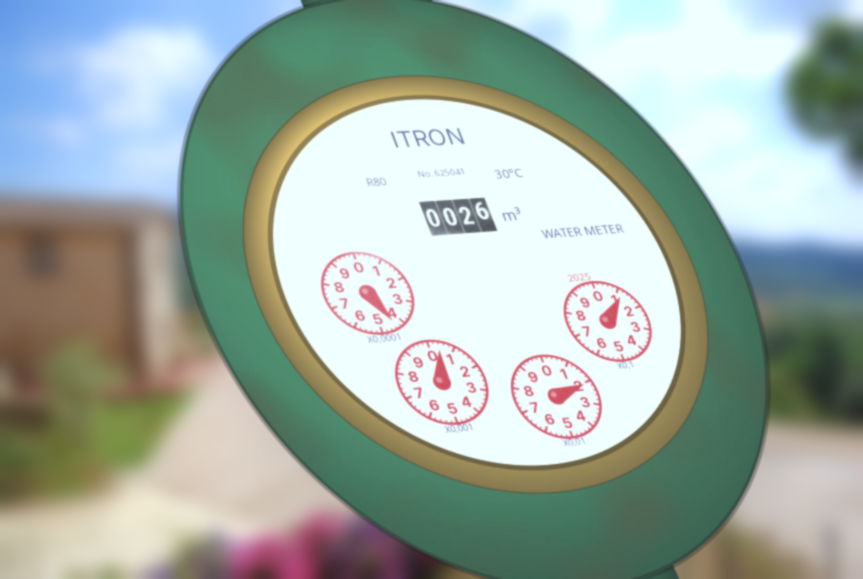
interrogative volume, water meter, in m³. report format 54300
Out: 26.1204
